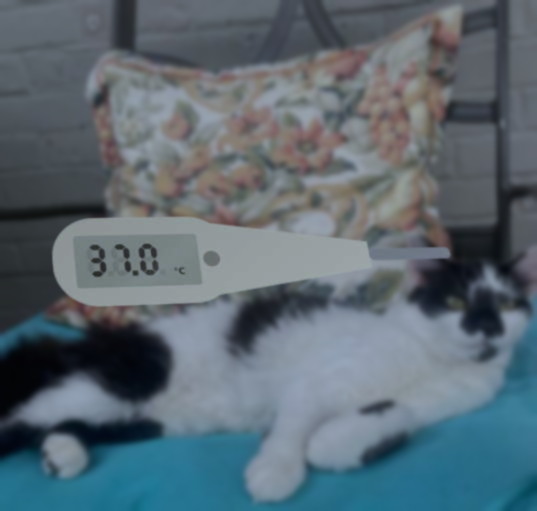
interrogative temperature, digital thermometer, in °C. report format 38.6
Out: 37.0
